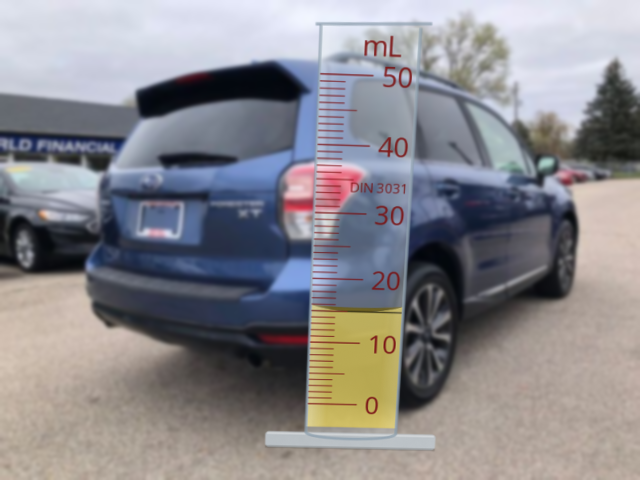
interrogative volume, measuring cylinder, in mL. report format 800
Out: 15
